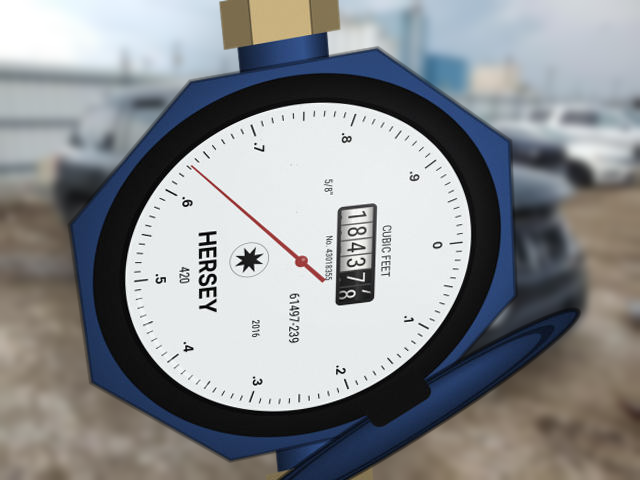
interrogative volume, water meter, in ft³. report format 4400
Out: 184377.63
